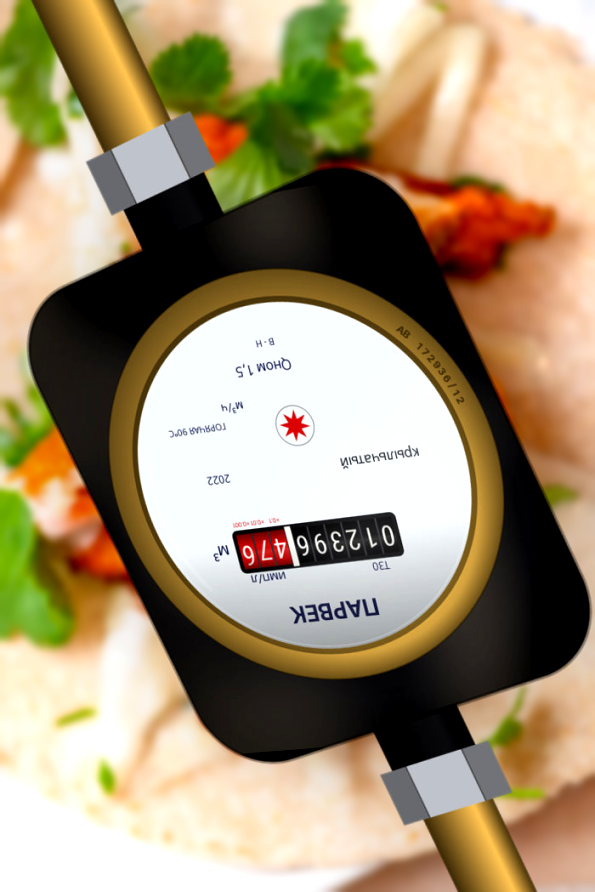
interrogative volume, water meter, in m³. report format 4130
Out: 12396.476
